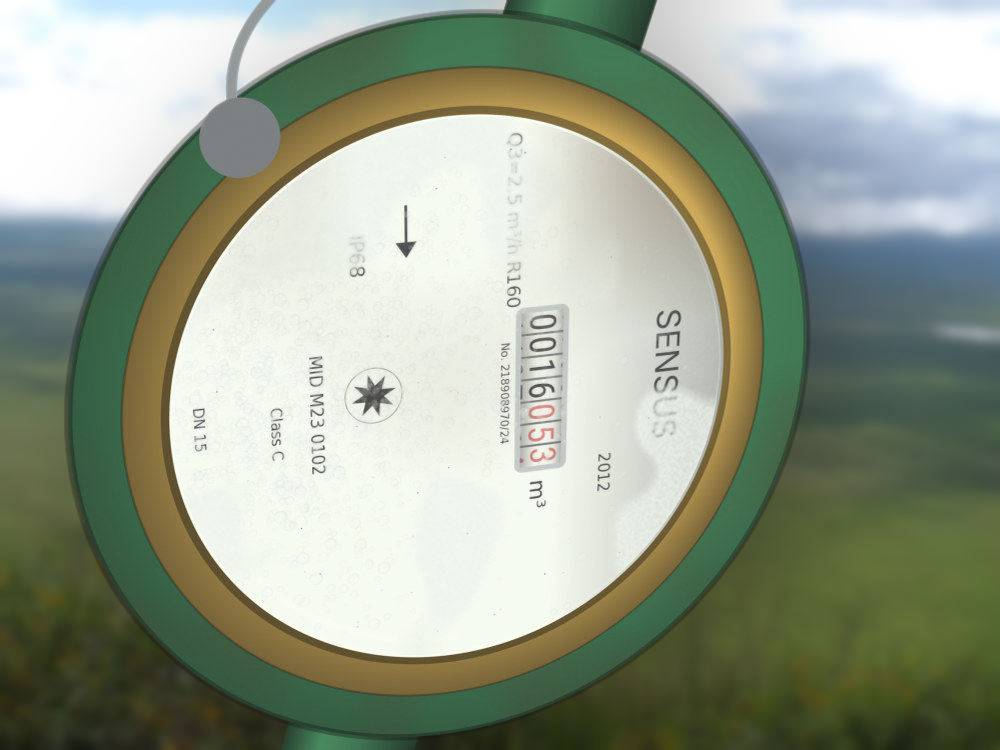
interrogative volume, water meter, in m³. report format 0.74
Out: 16.053
